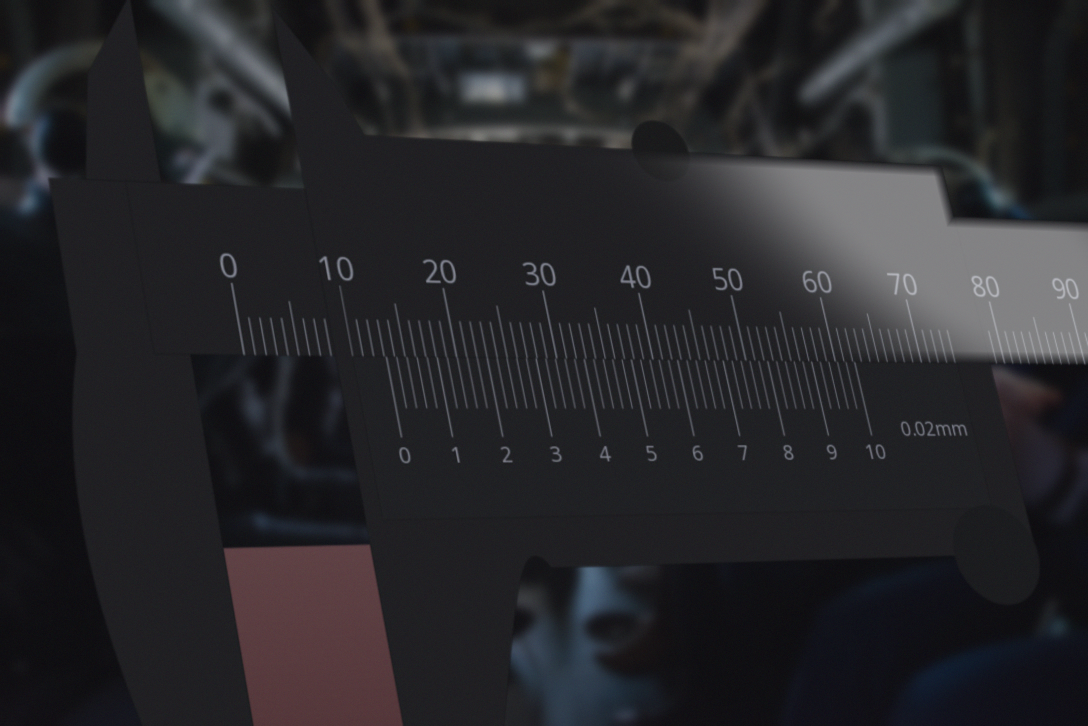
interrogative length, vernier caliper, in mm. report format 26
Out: 13.2
